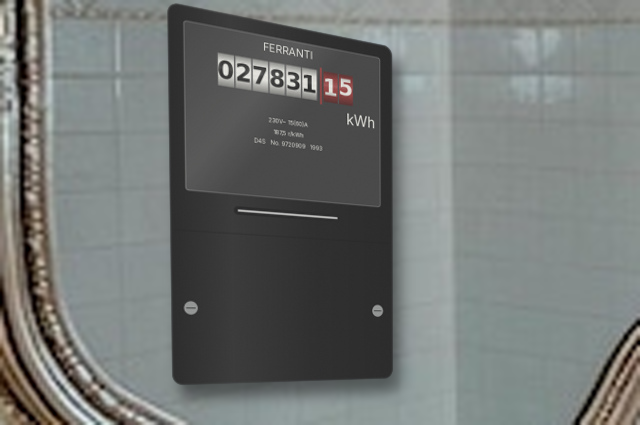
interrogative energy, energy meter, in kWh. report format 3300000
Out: 27831.15
